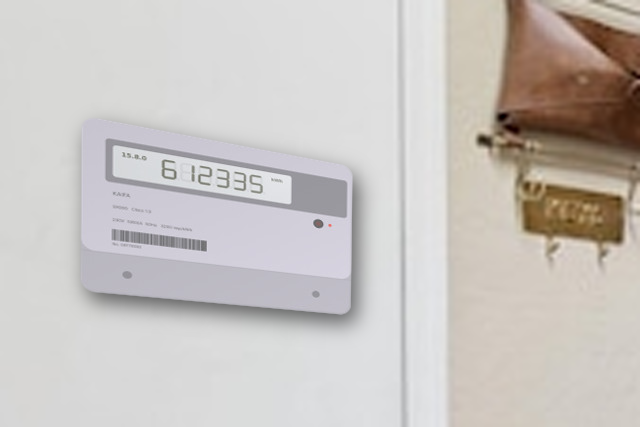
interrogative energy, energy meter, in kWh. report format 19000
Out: 612335
